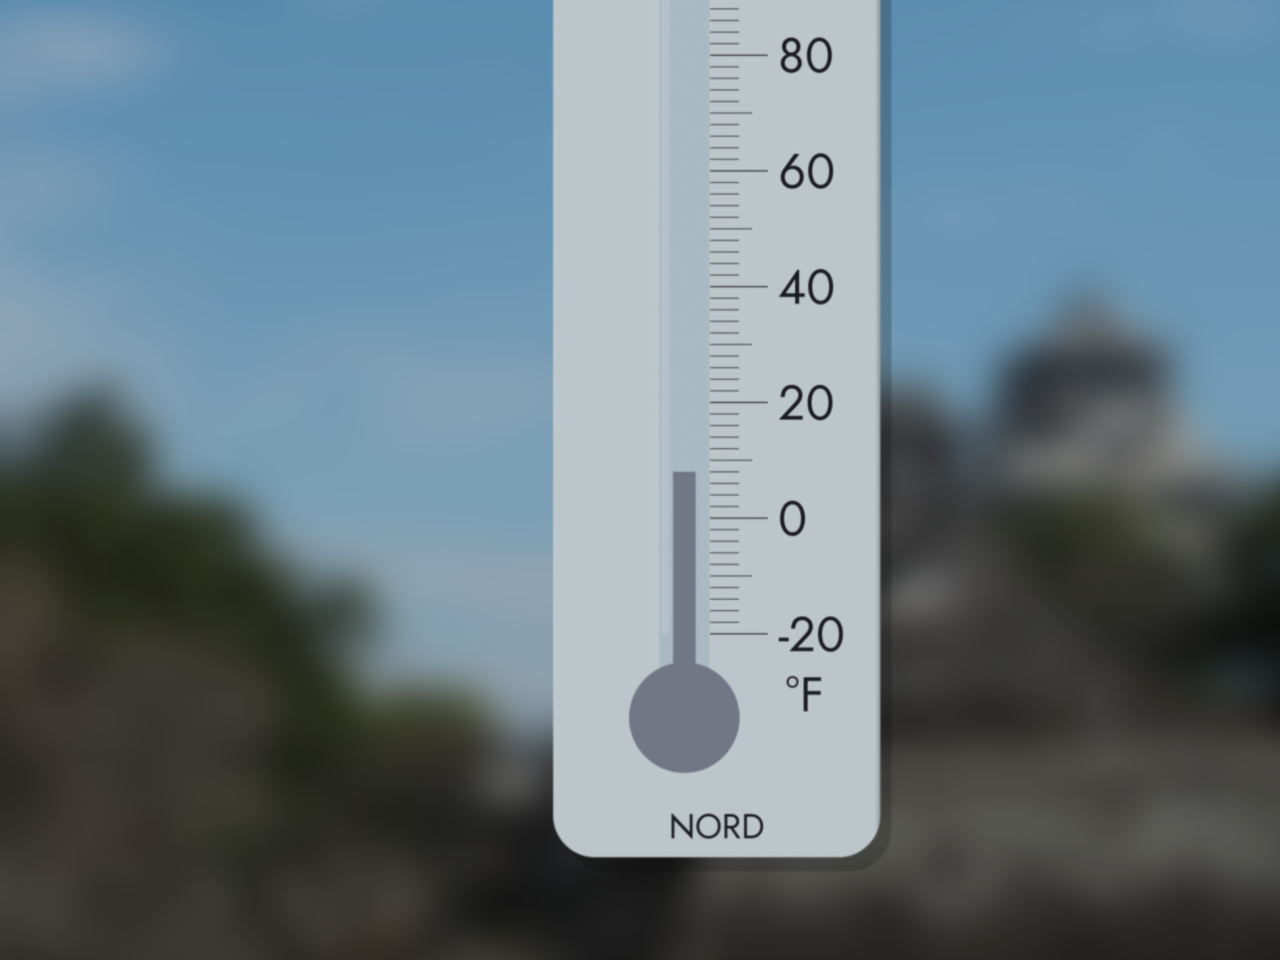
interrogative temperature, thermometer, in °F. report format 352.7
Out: 8
